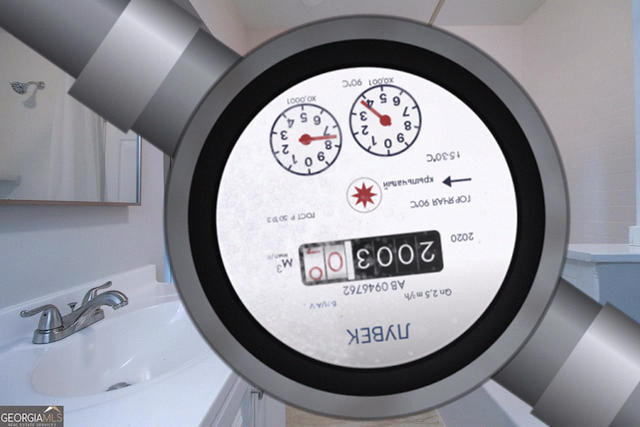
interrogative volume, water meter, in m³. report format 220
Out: 2003.0637
